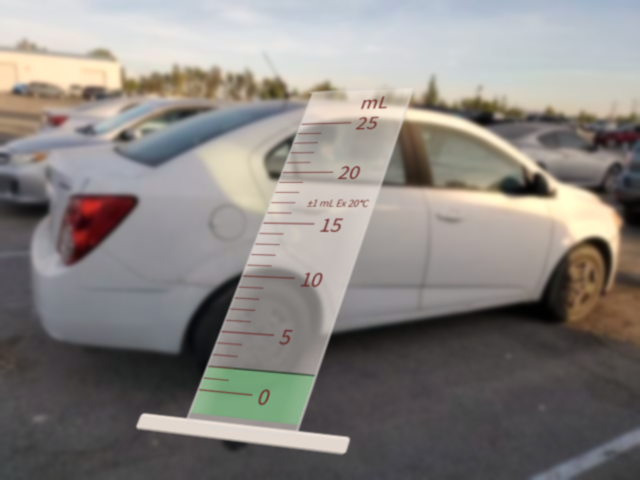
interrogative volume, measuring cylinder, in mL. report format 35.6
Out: 2
